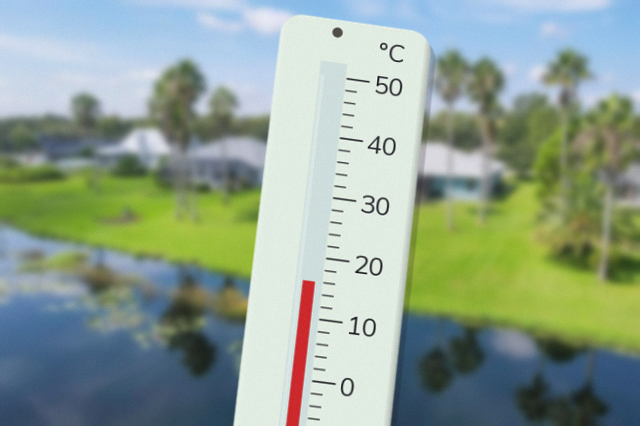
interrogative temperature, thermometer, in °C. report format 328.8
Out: 16
